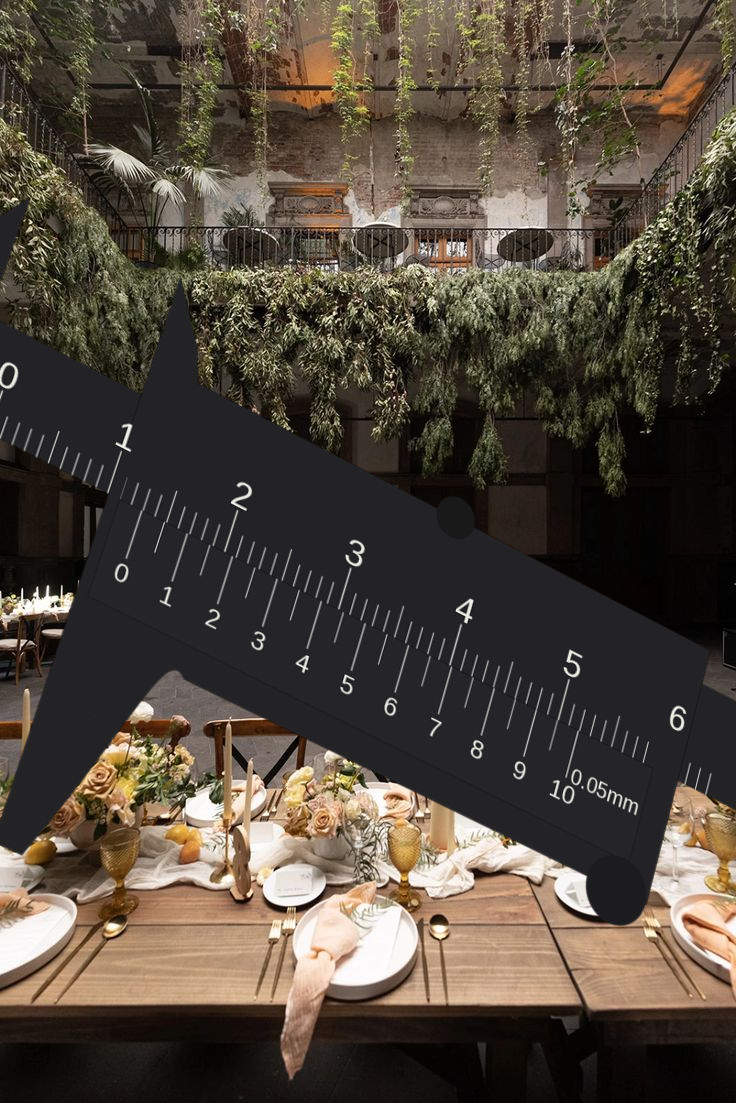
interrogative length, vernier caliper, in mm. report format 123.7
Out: 12.9
